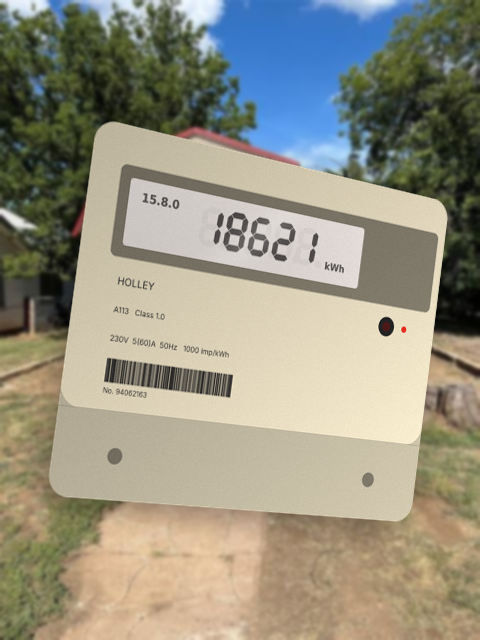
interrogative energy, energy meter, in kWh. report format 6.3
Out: 18621
